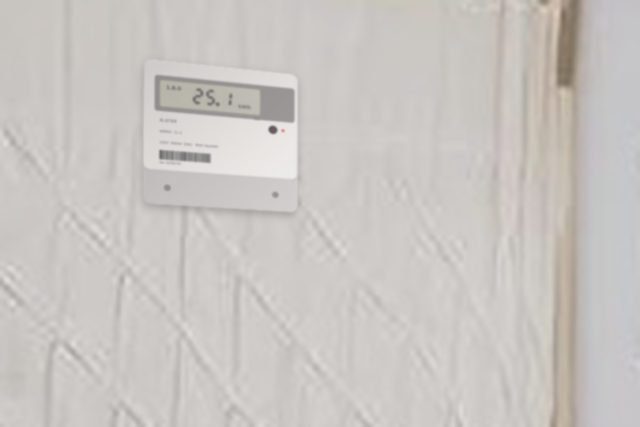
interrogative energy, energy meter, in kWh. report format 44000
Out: 25.1
